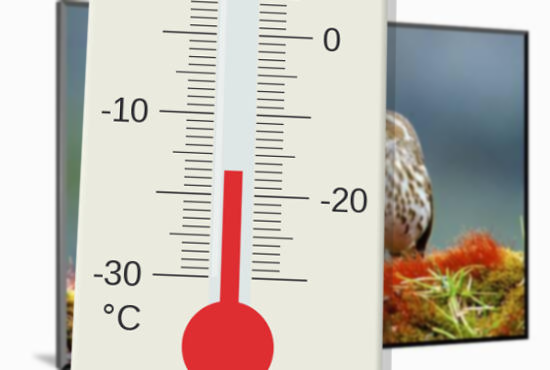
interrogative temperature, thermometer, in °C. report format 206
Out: -17
